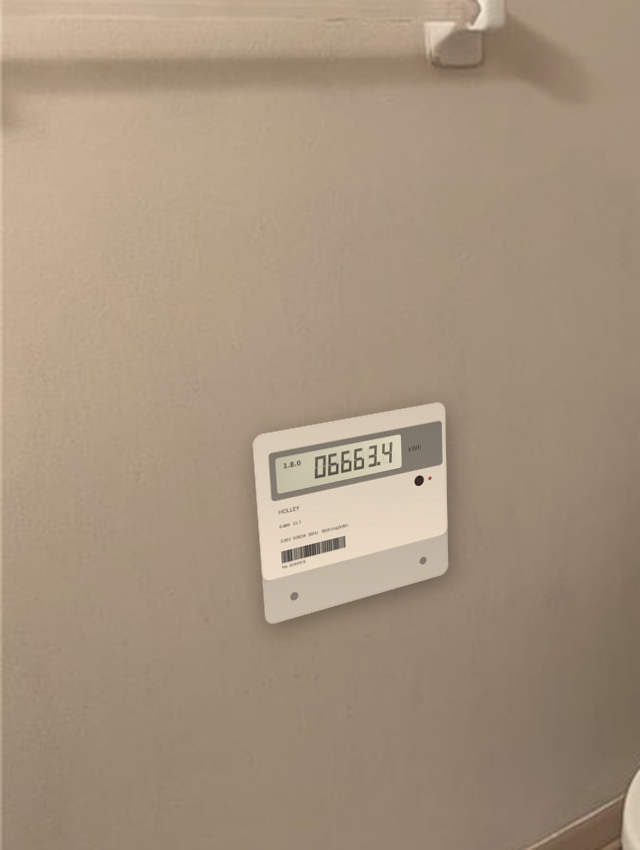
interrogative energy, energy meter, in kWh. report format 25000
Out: 6663.4
